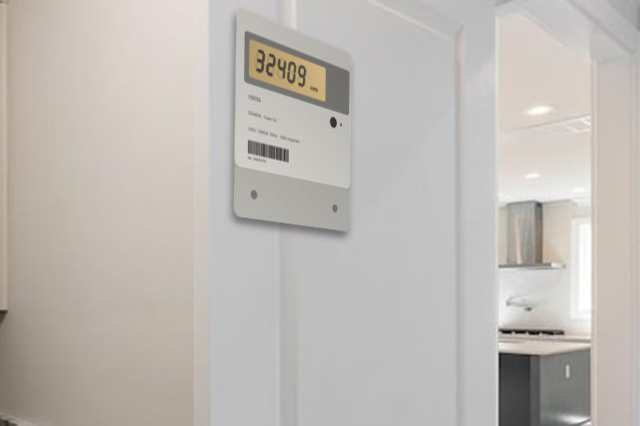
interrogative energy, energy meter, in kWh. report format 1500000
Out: 32409
